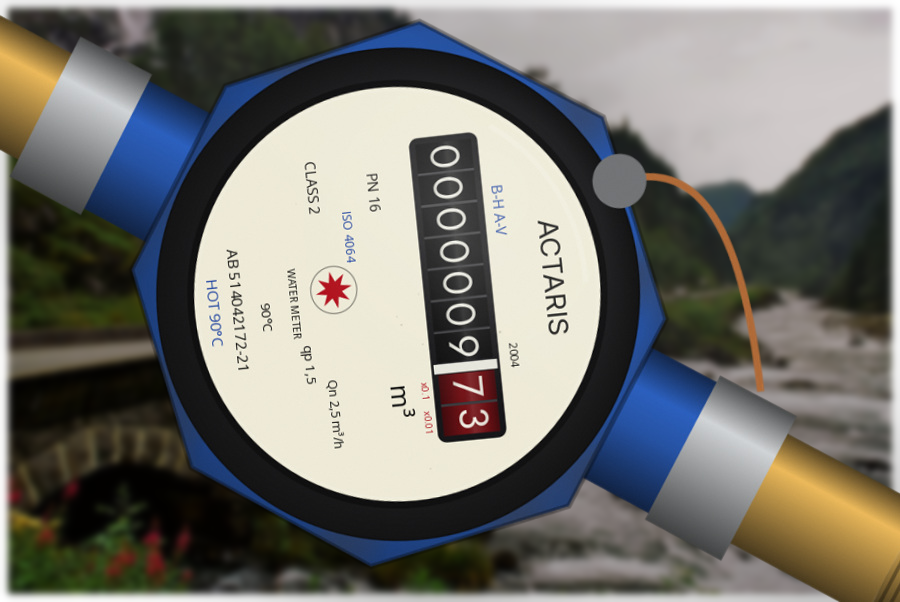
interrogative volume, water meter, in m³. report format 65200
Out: 9.73
